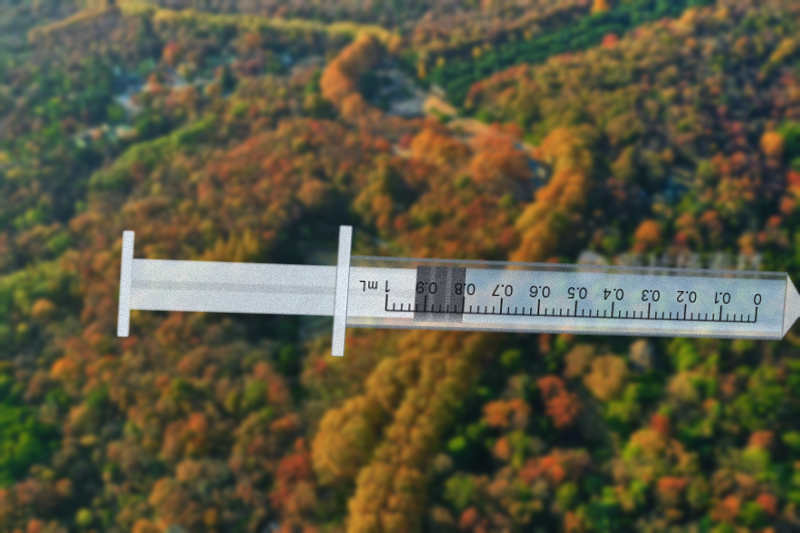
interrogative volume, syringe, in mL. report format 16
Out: 0.8
